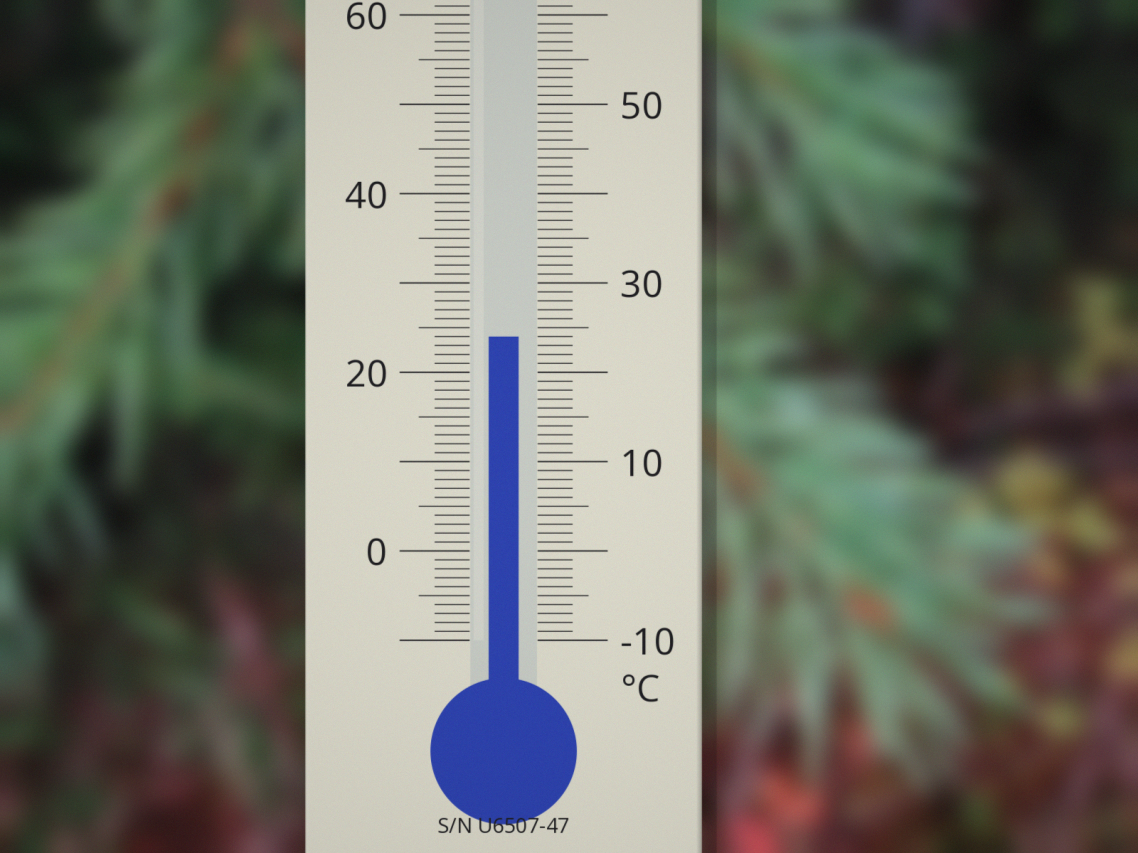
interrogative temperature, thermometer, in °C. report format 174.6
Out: 24
